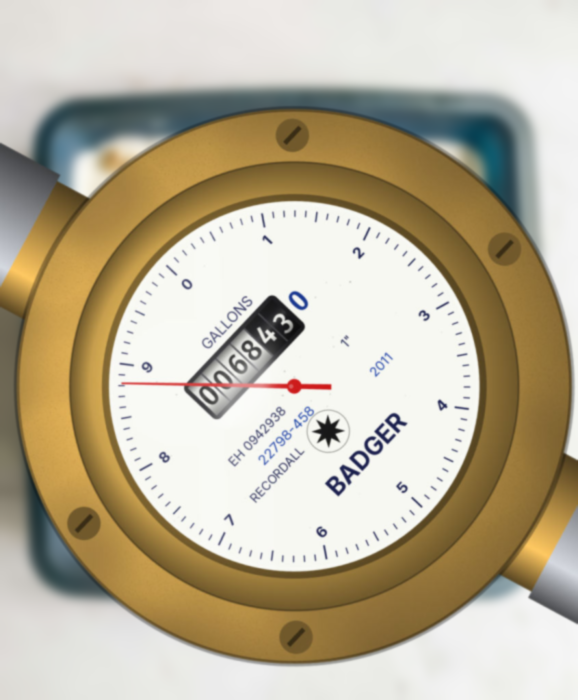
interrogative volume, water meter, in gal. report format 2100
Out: 68428.8
